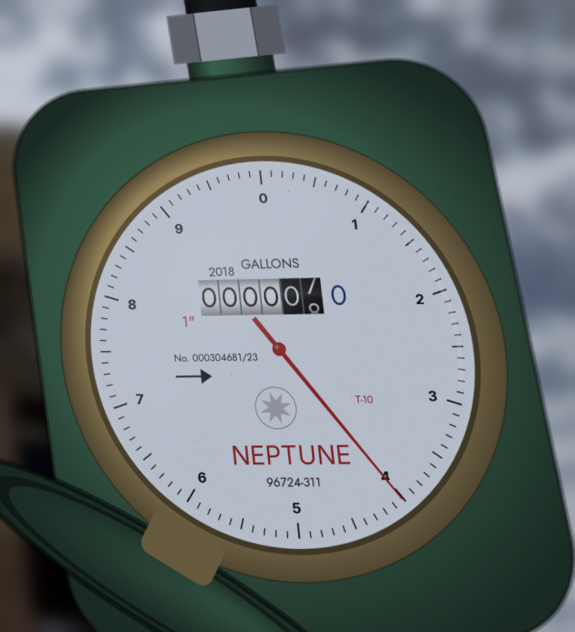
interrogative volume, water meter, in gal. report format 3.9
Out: 74.0
